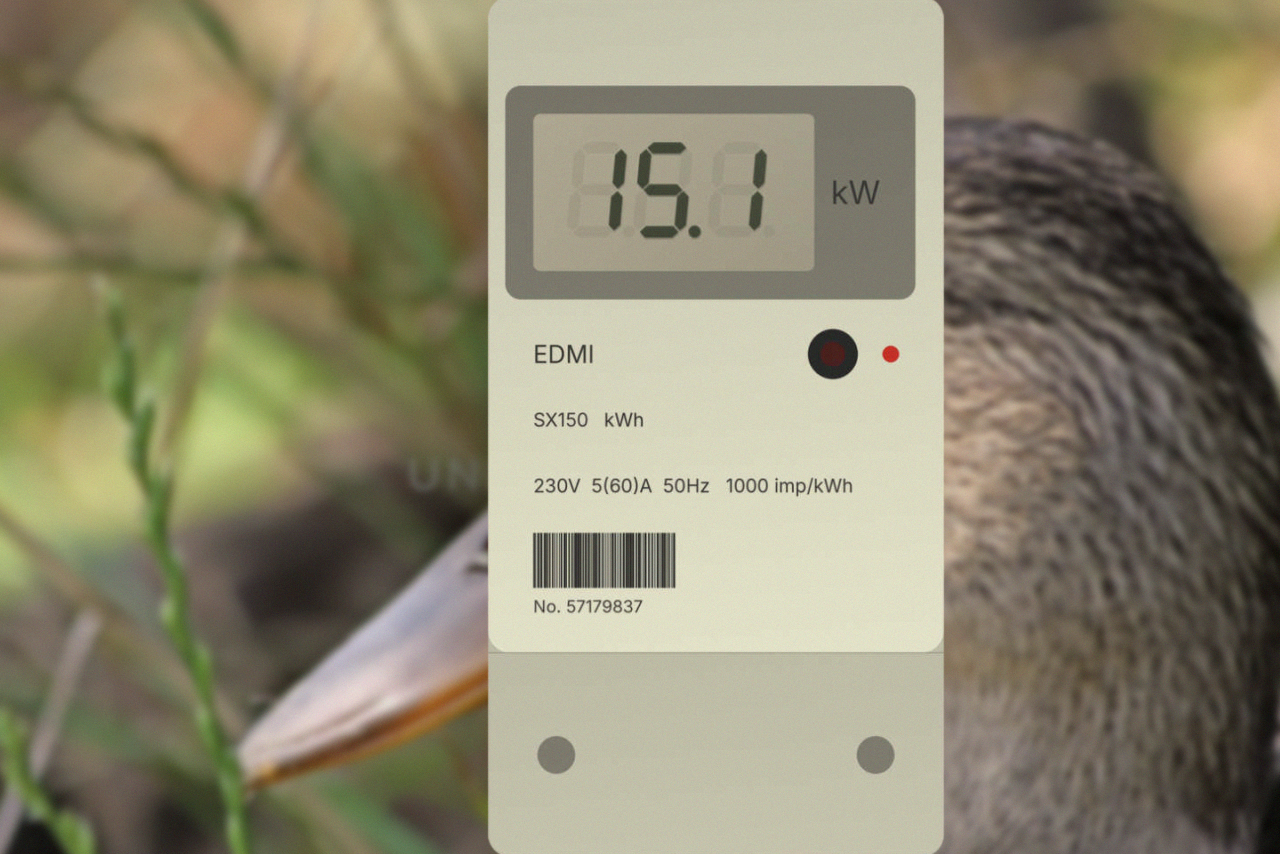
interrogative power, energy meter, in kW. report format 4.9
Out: 15.1
